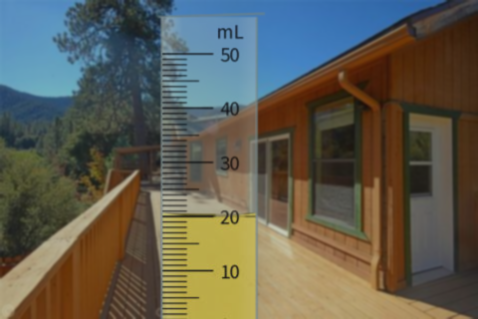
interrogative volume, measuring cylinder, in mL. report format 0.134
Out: 20
